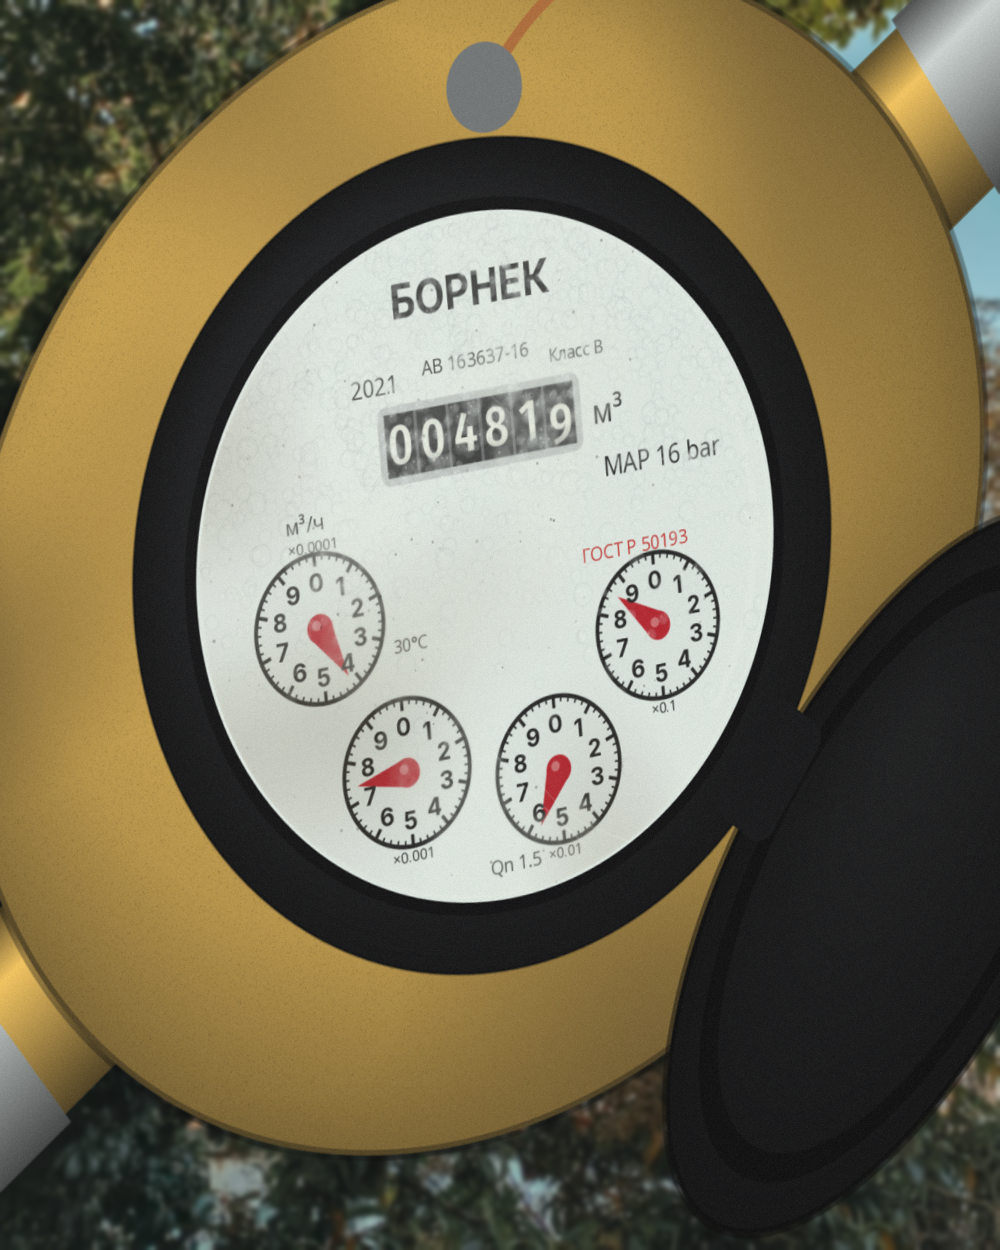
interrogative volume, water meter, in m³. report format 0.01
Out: 4818.8574
